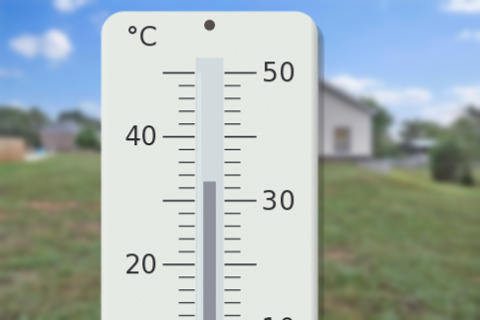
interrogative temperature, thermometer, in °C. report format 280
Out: 33
